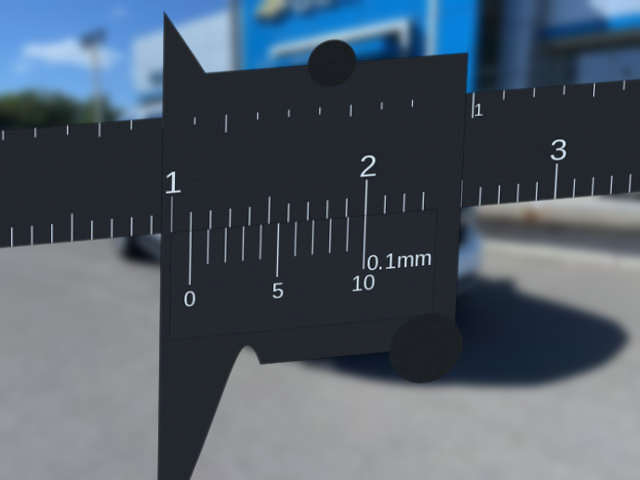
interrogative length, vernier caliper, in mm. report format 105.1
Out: 11.0
